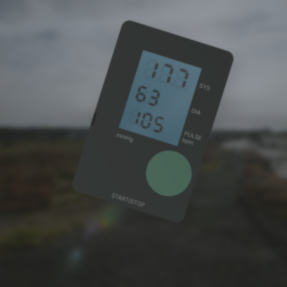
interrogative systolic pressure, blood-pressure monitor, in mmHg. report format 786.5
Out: 177
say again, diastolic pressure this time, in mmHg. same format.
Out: 63
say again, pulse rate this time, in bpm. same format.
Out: 105
